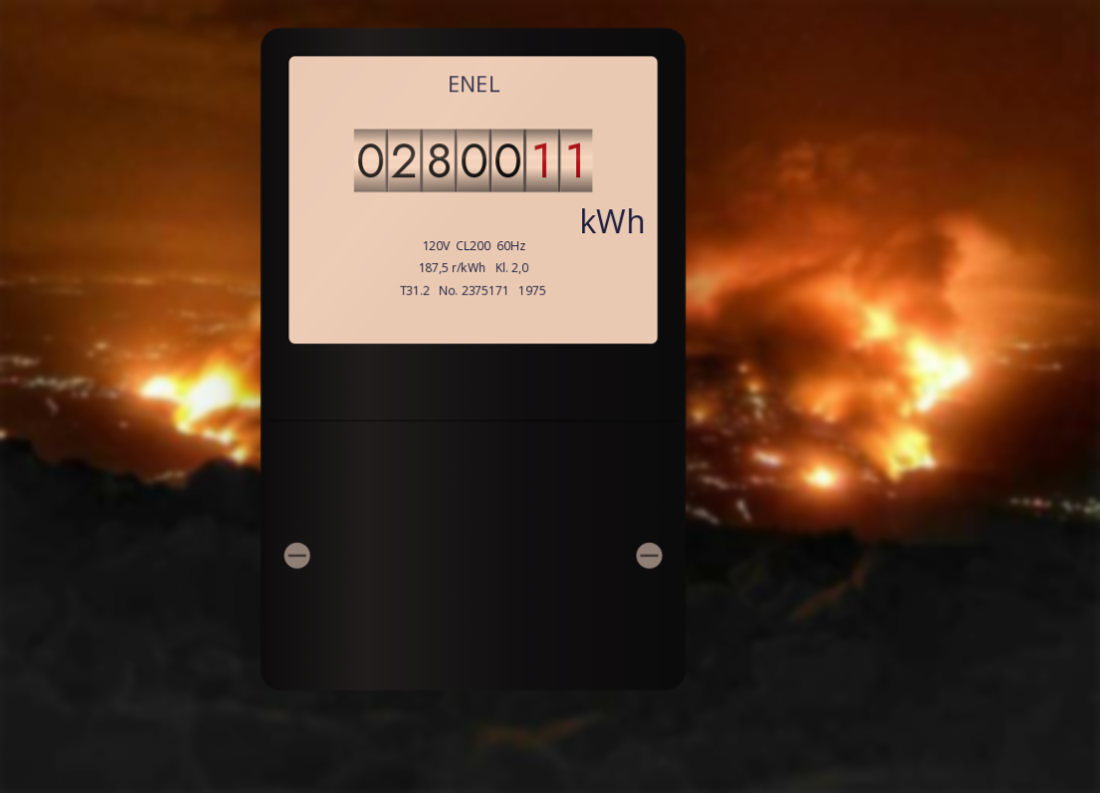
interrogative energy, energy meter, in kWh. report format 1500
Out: 2800.11
